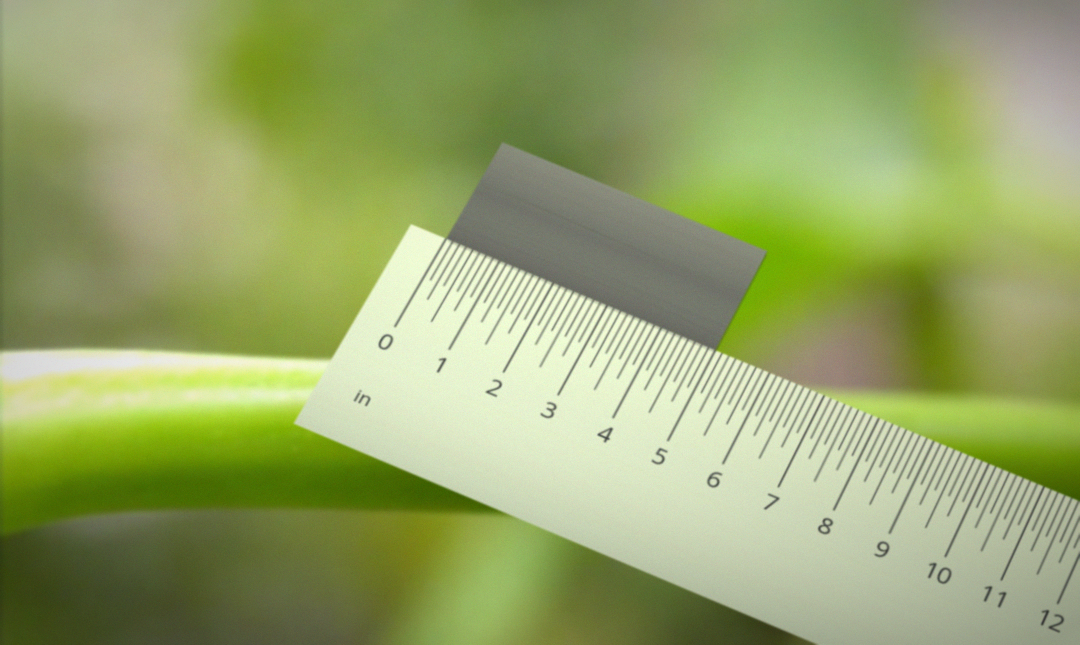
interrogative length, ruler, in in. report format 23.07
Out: 5
